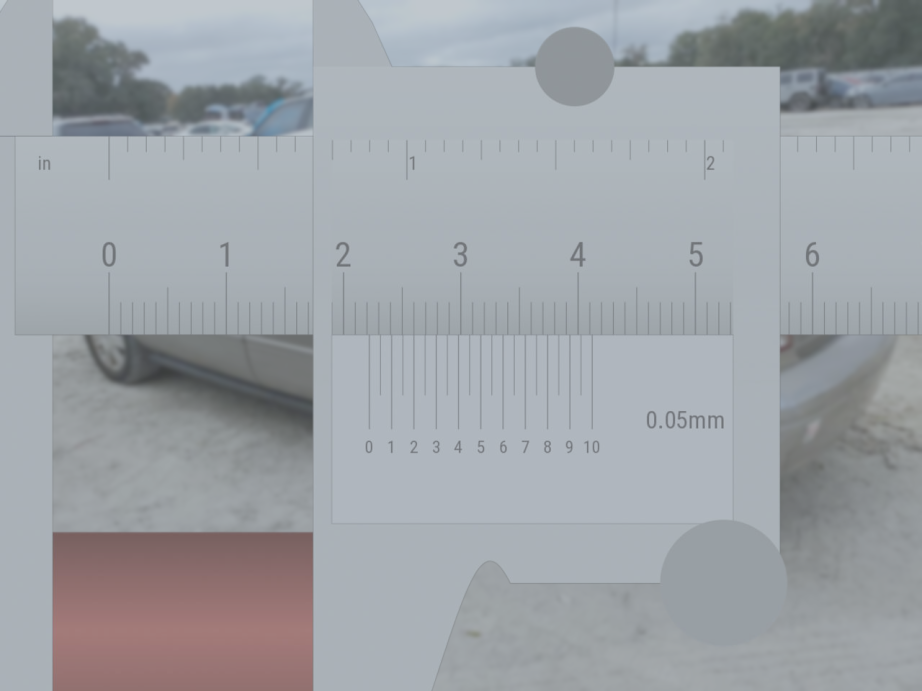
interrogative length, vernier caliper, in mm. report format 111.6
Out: 22.2
